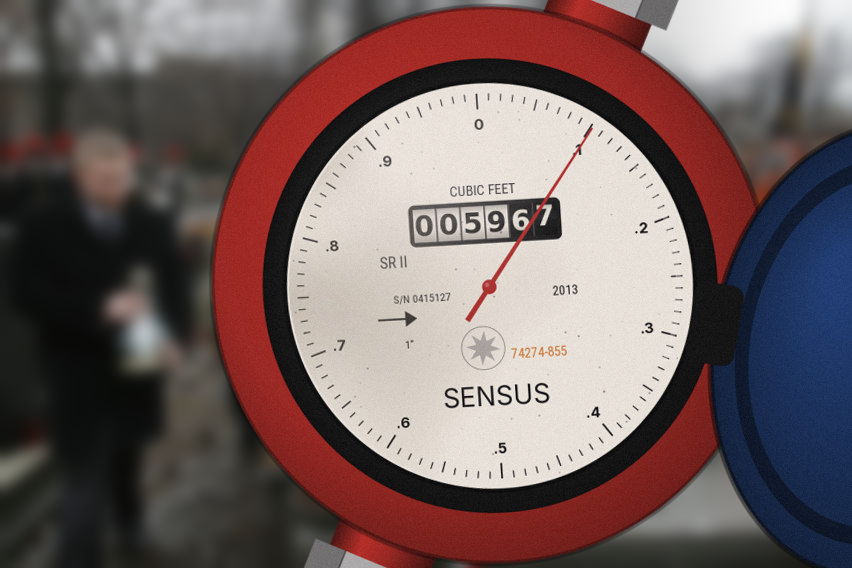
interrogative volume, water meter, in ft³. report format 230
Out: 5967.10
